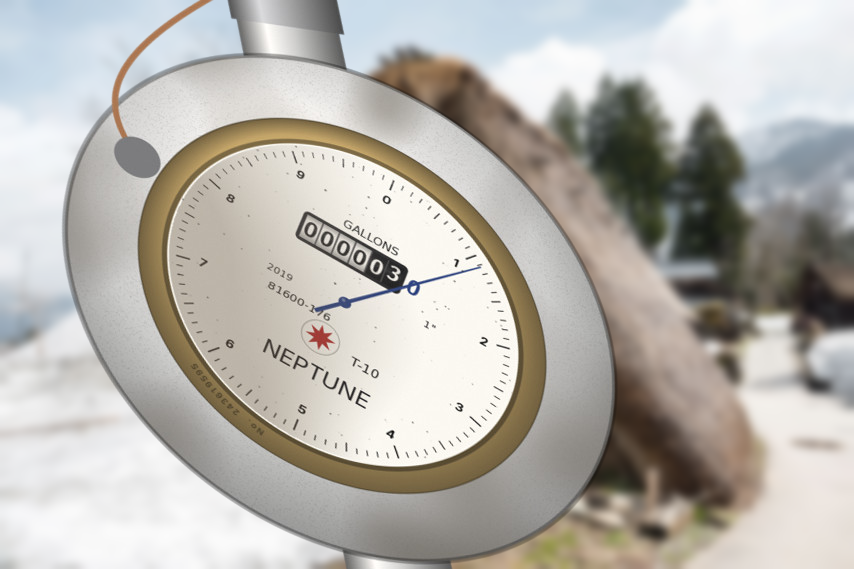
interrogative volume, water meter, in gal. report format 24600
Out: 31.1
